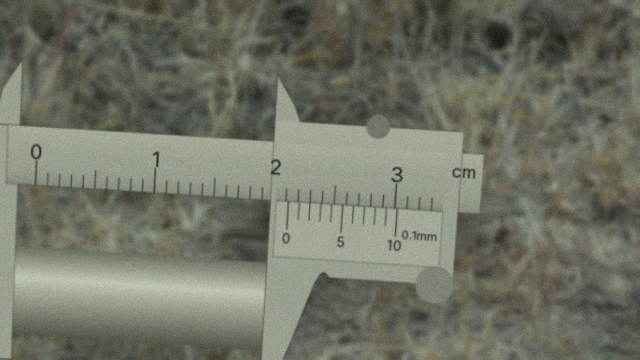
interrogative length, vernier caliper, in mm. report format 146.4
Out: 21.2
